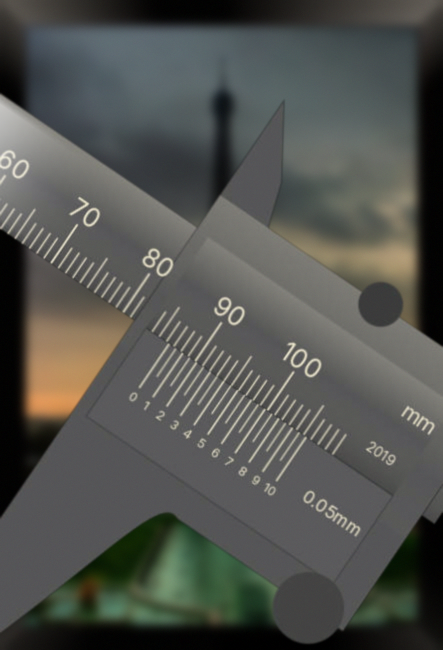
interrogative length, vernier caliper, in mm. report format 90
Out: 86.4
